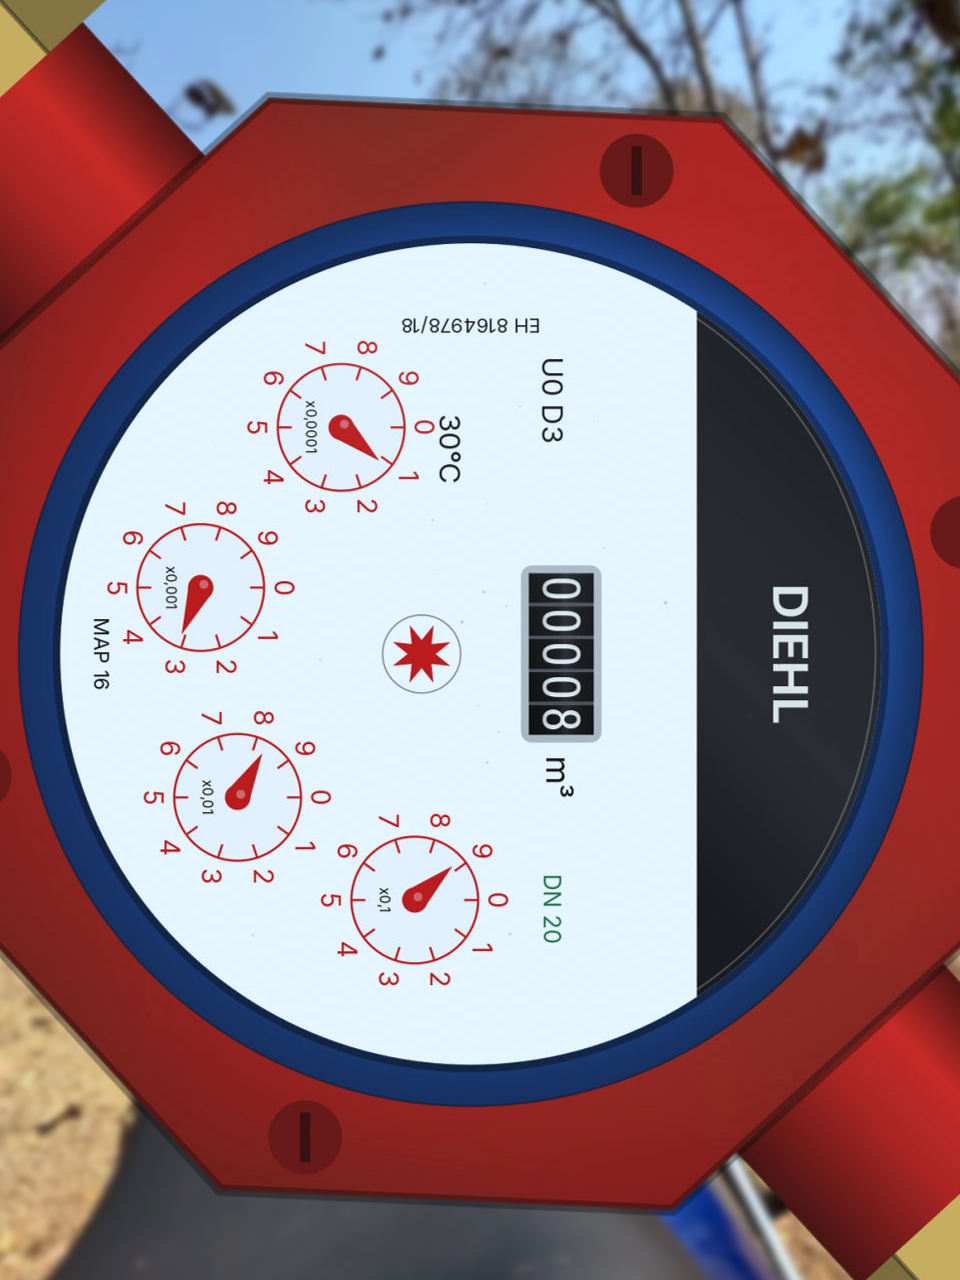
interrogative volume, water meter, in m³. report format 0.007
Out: 8.8831
